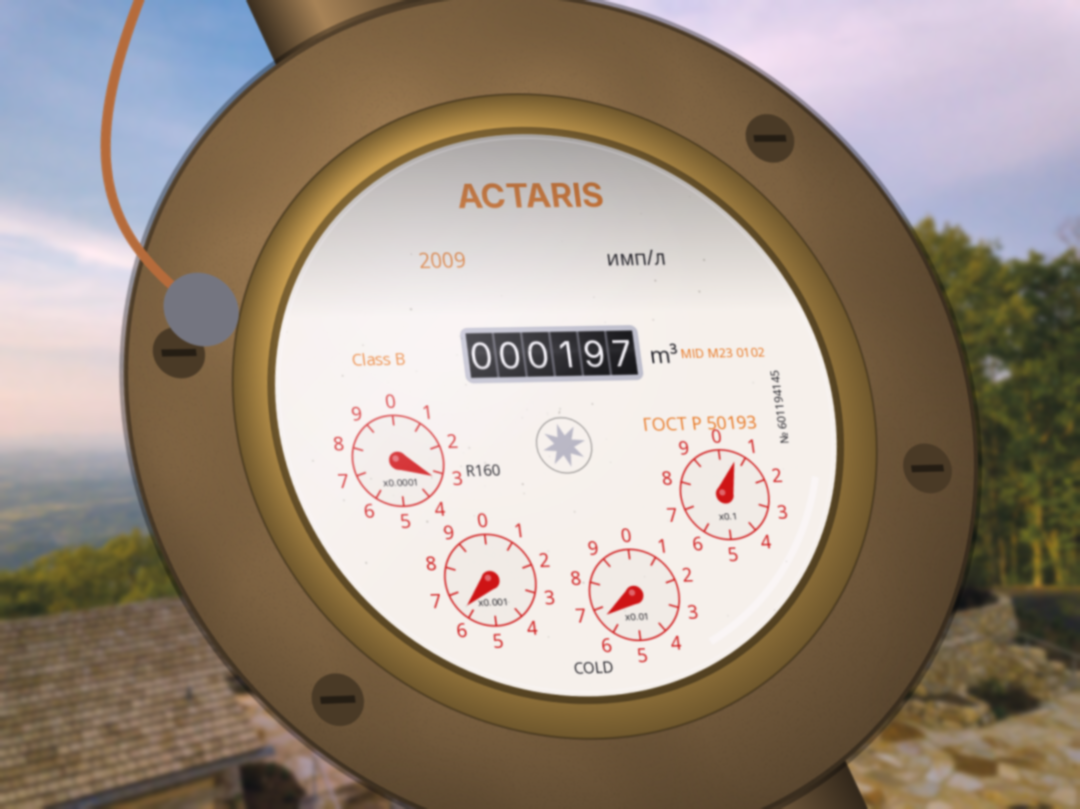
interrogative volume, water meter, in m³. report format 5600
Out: 197.0663
